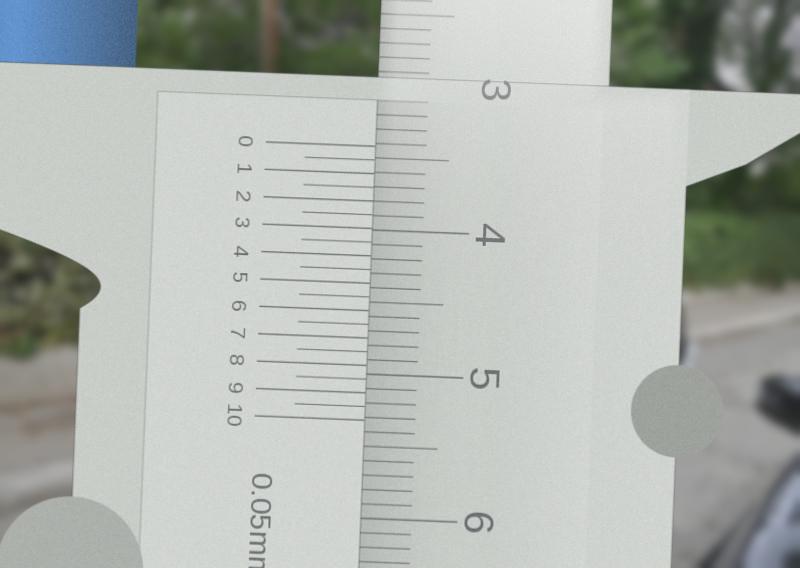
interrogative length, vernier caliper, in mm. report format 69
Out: 34.2
